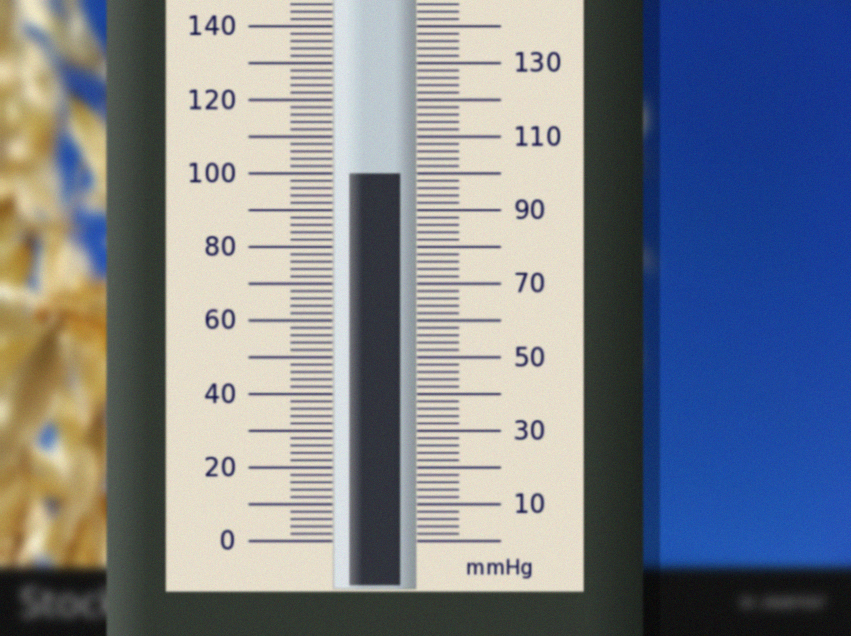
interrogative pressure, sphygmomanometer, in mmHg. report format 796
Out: 100
